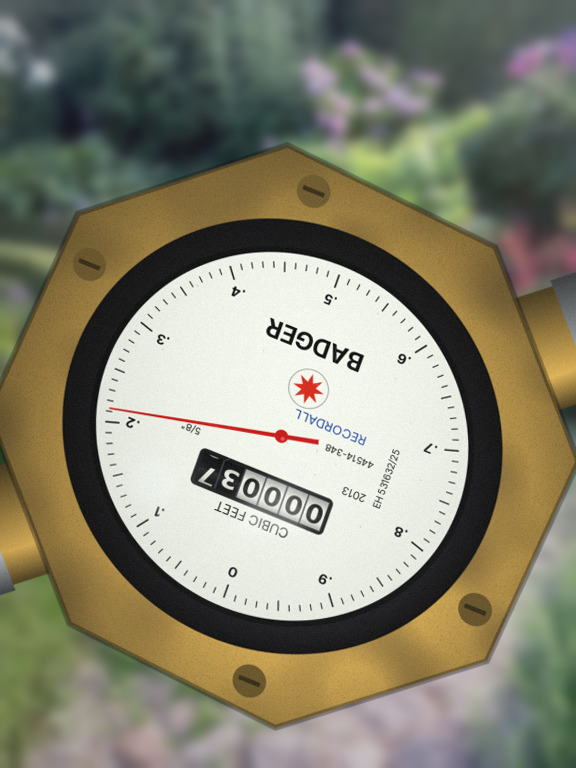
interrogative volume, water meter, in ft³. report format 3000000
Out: 37.21
